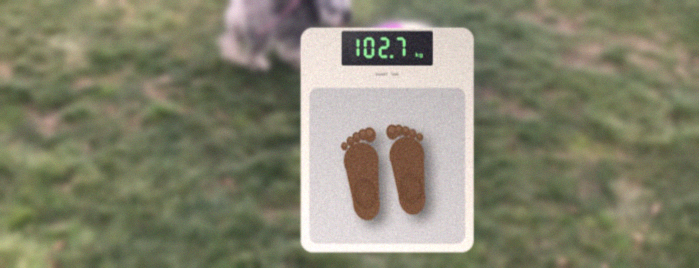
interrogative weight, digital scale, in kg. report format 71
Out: 102.7
